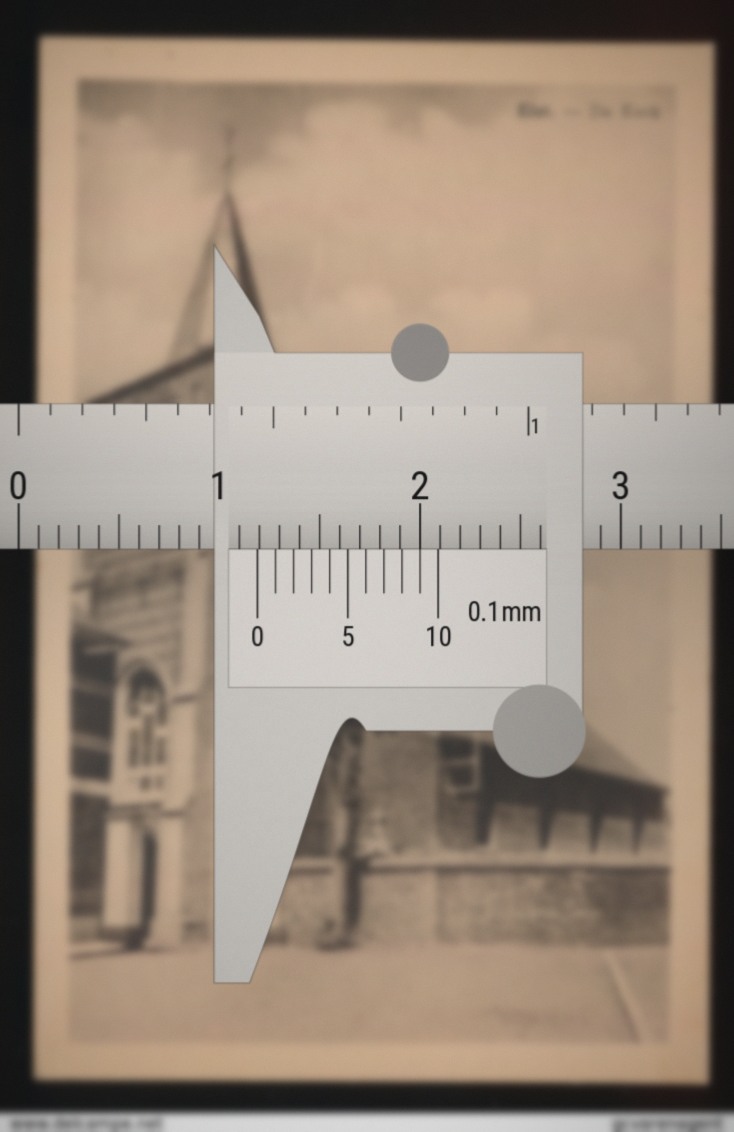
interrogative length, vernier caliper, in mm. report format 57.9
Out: 11.9
